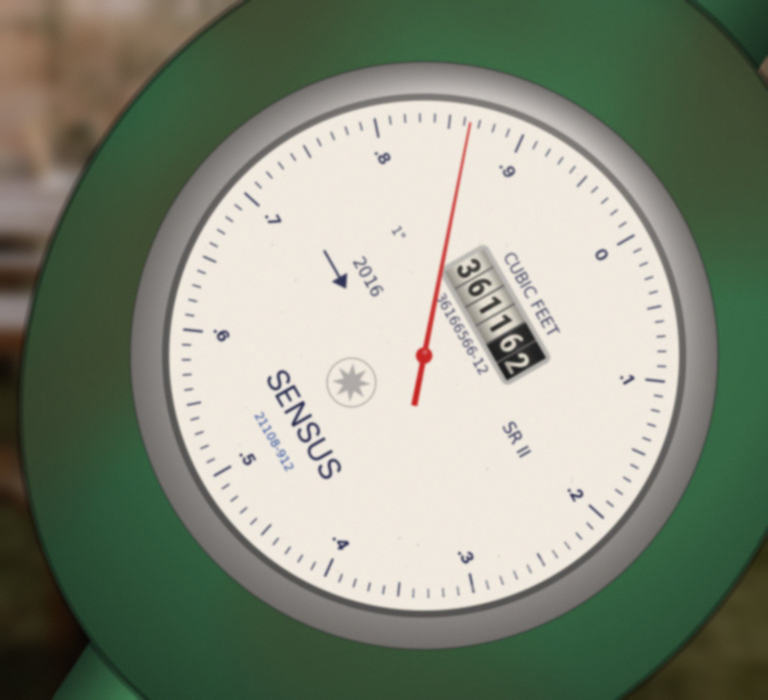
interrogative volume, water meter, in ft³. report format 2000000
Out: 361161.86
